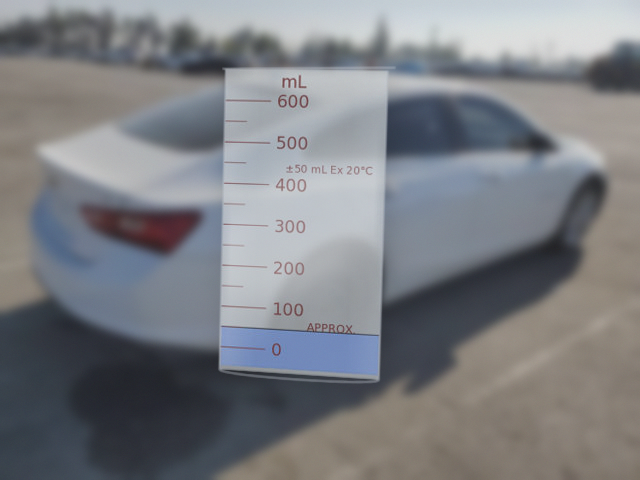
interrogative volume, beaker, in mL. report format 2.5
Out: 50
